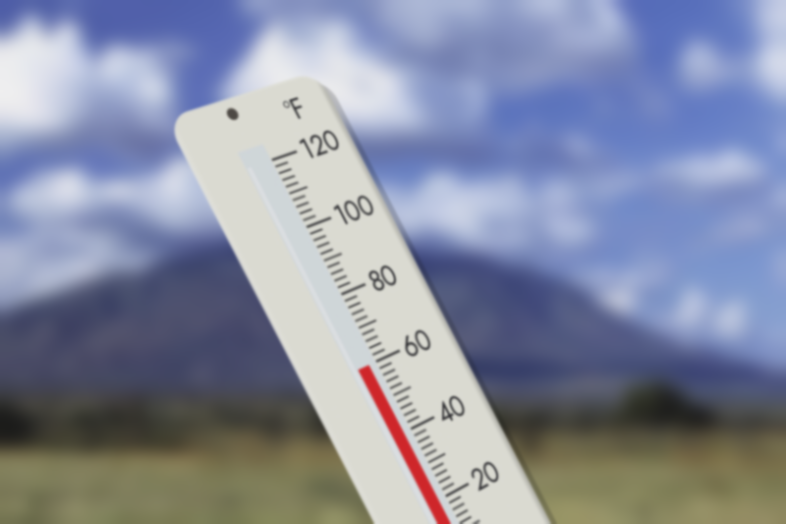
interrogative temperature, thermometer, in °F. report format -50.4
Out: 60
